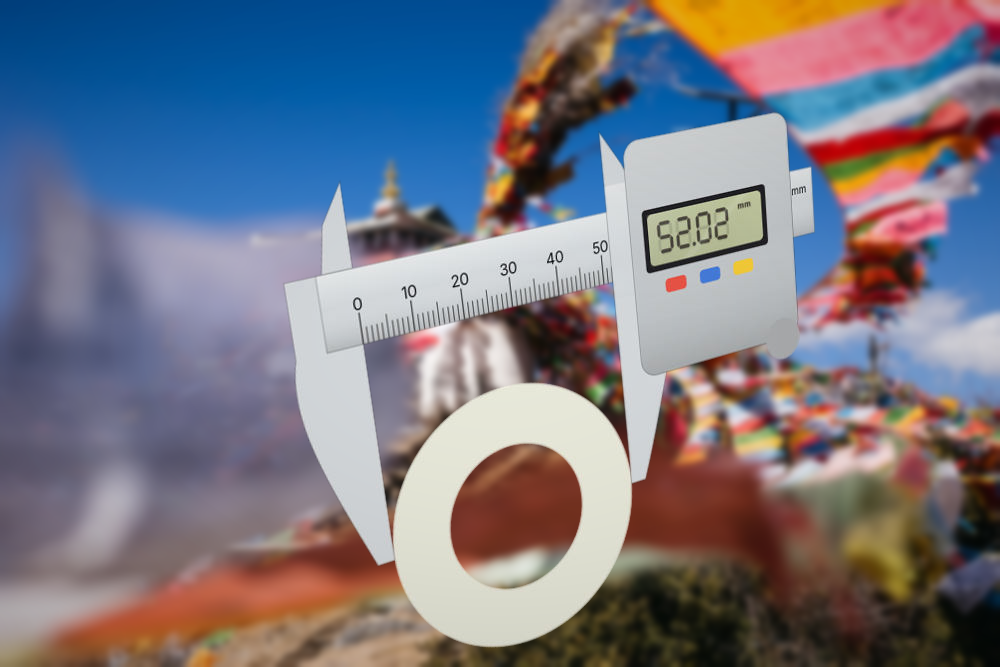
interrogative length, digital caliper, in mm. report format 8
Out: 52.02
